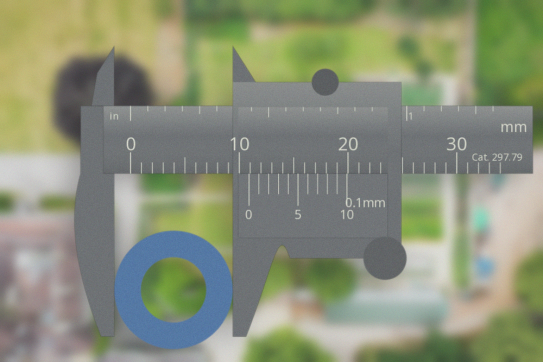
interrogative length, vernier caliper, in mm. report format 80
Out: 10.9
